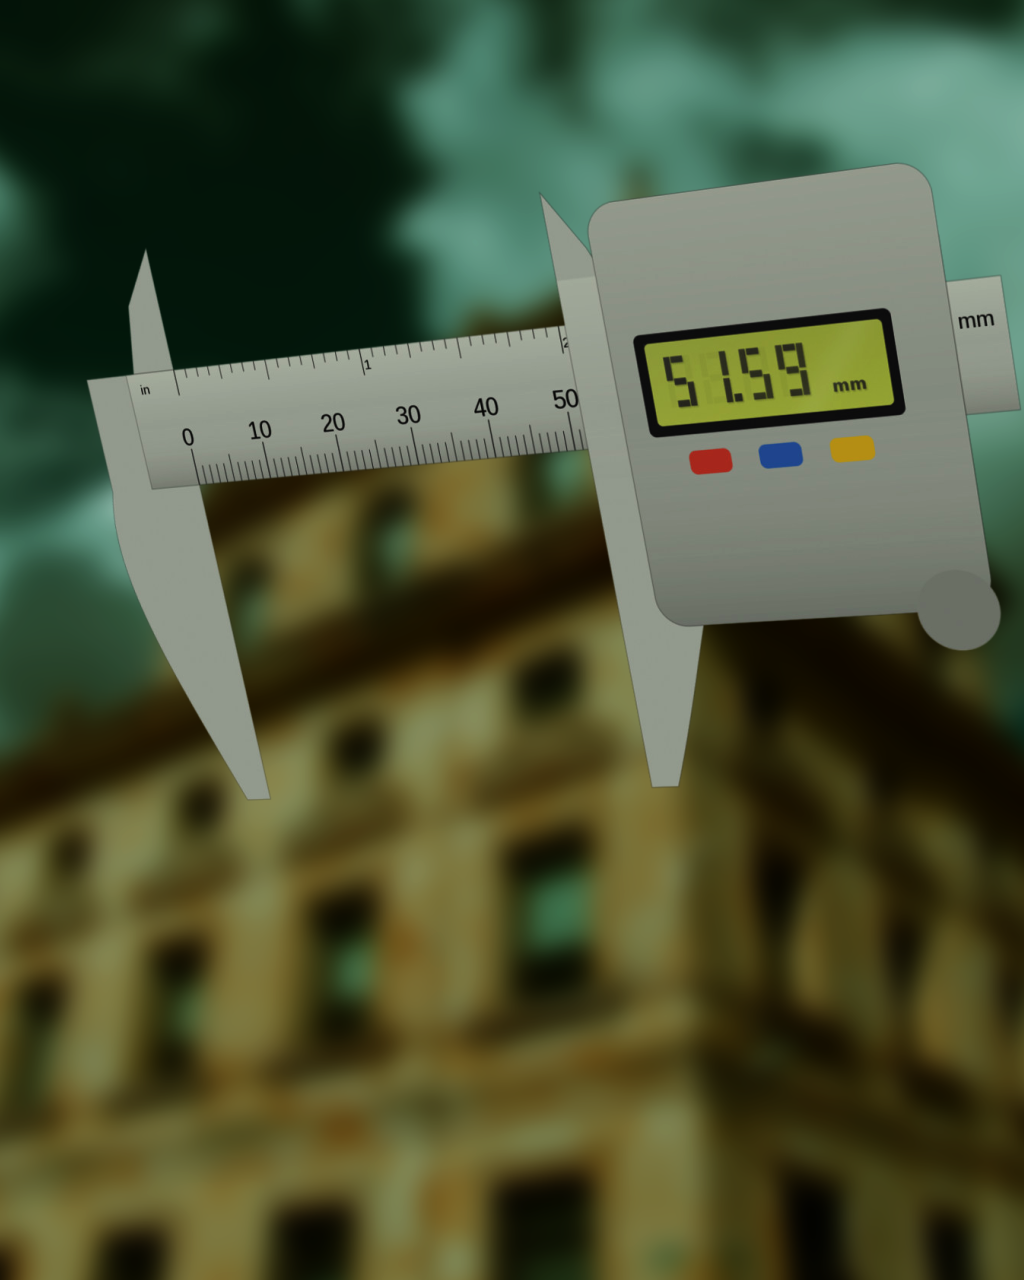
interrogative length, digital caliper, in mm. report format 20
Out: 51.59
